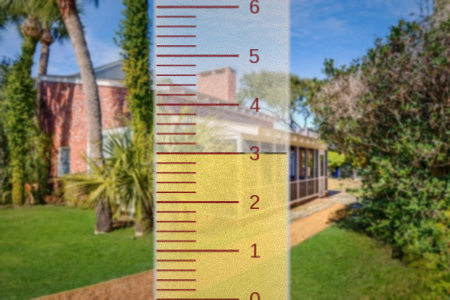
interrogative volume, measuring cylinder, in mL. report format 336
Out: 3
